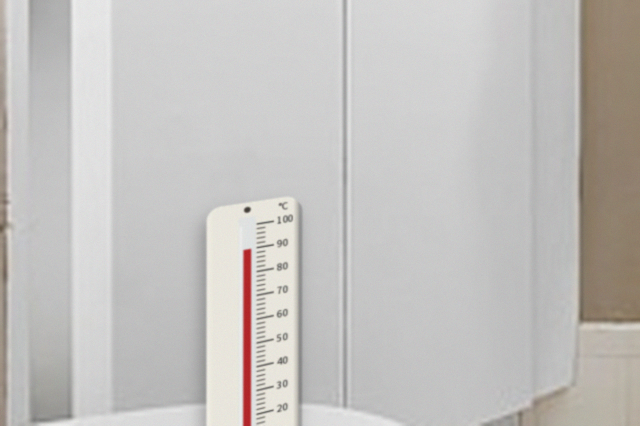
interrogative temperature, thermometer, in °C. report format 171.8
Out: 90
